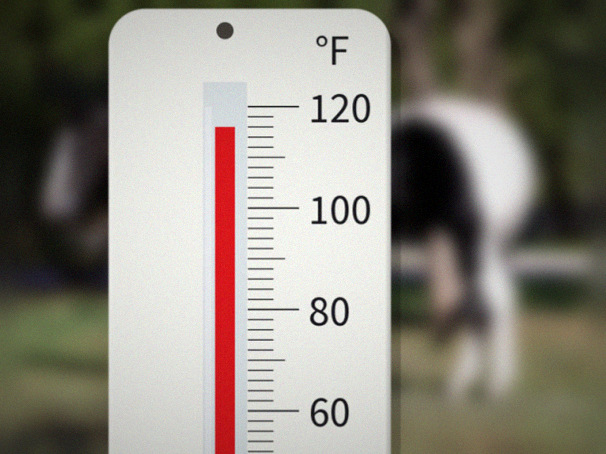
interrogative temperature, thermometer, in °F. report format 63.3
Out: 116
